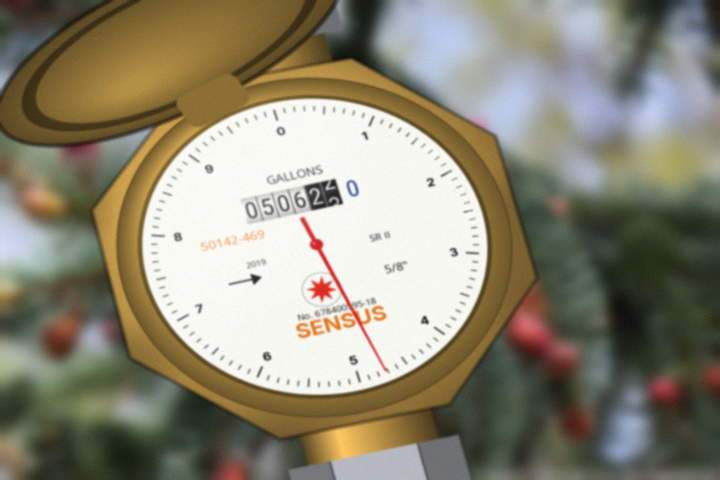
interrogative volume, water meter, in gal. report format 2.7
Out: 506224.7
